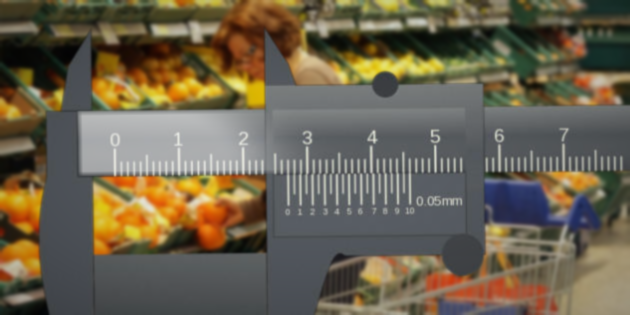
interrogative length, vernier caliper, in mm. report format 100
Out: 27.0
